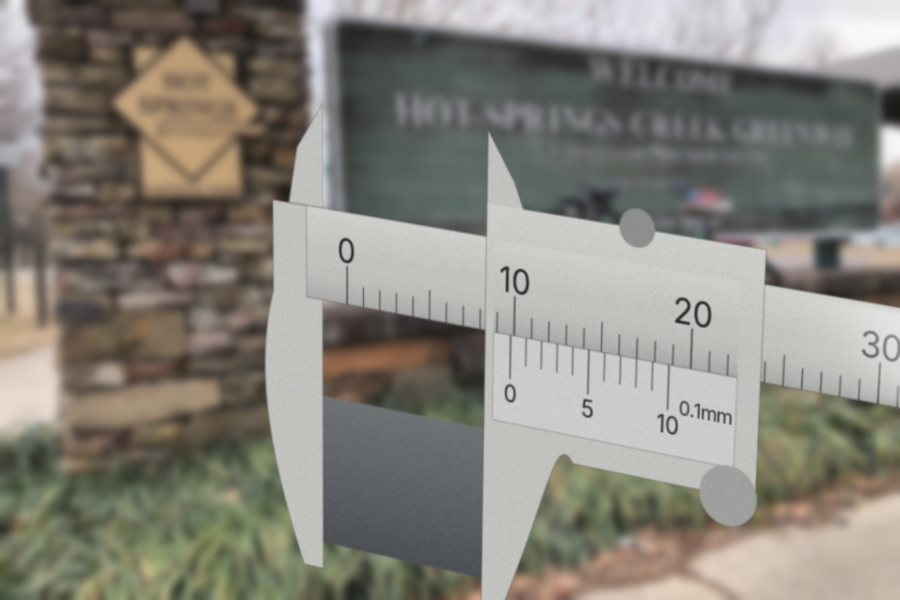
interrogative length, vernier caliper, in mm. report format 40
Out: 9.8
